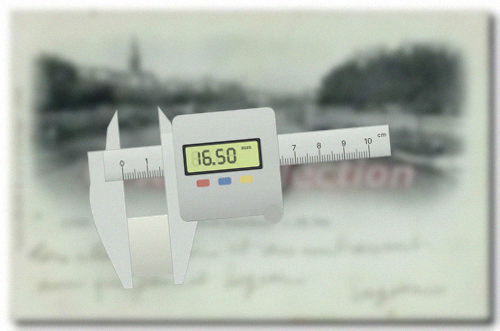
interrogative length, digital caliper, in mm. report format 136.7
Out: 16.50
